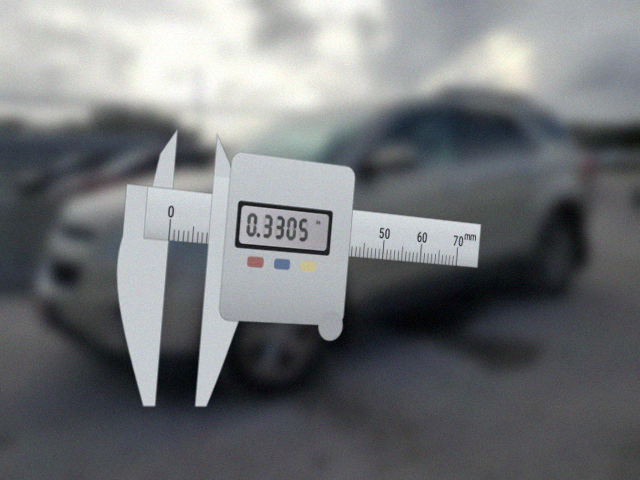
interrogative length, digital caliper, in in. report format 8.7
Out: 0.3305
